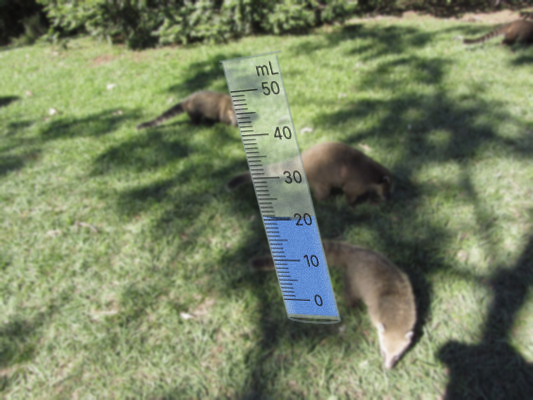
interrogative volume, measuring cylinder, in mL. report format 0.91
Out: 20
